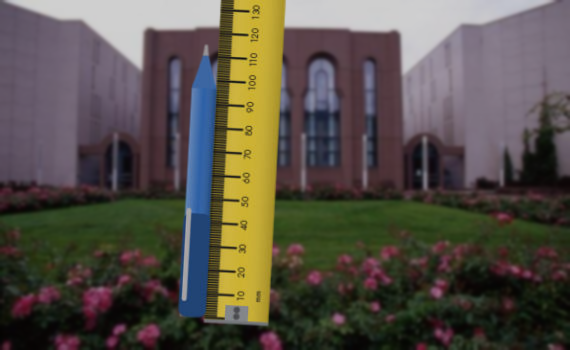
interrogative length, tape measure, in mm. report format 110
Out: 115
